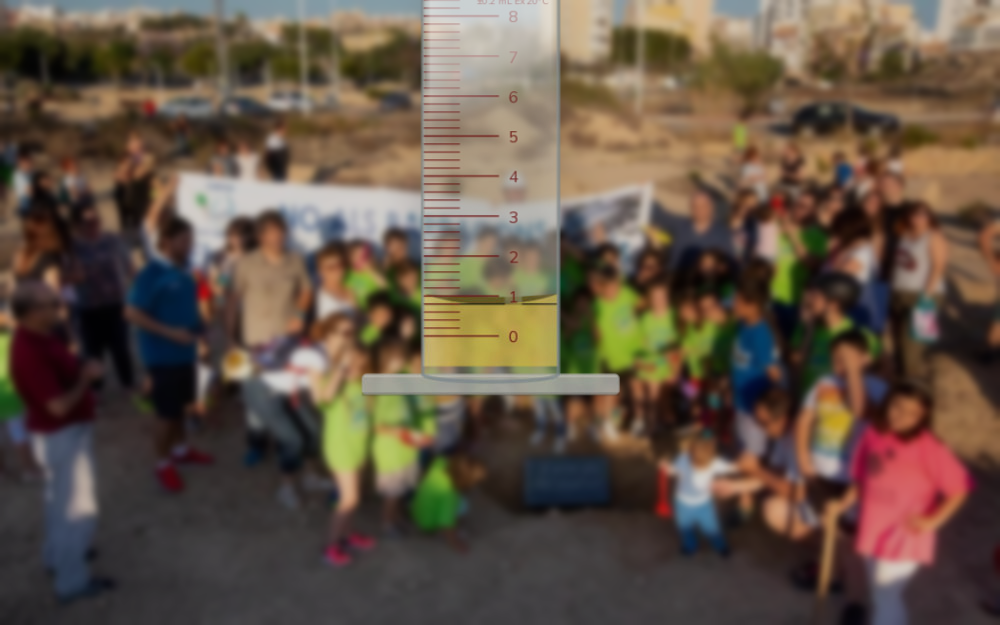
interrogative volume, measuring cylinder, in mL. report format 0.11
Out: 0.8
